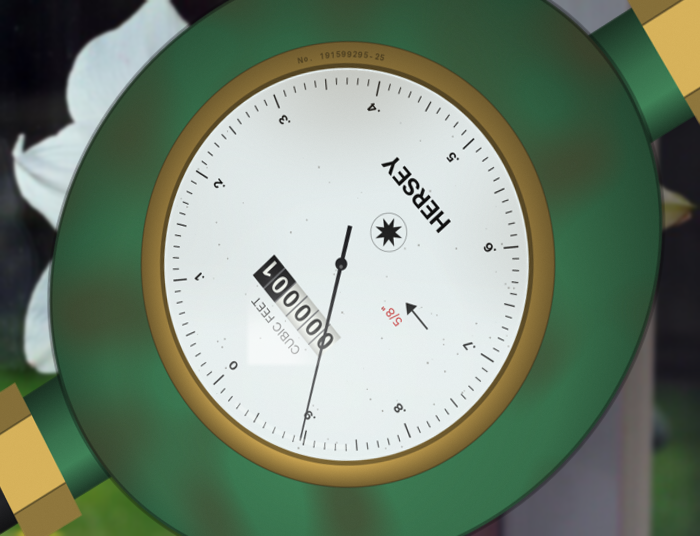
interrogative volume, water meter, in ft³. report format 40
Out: 0.90
